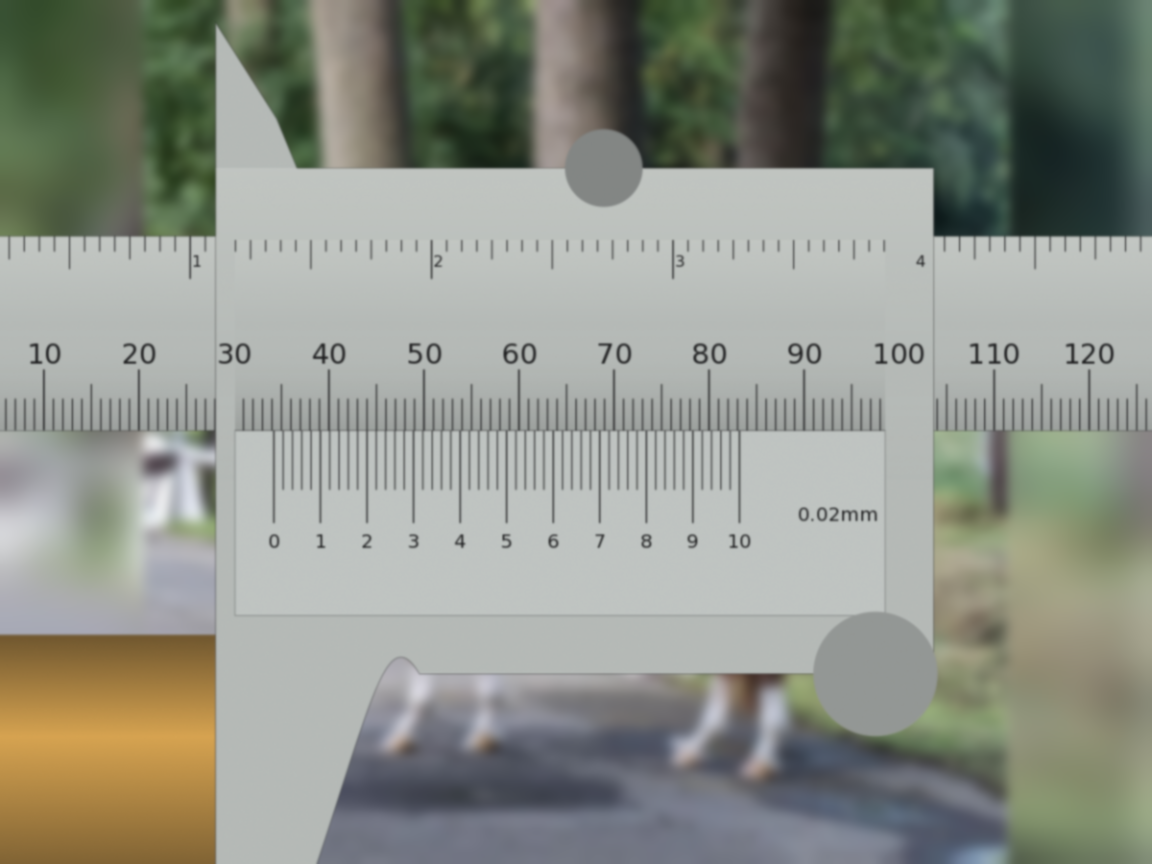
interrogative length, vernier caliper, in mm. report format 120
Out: 34.2
